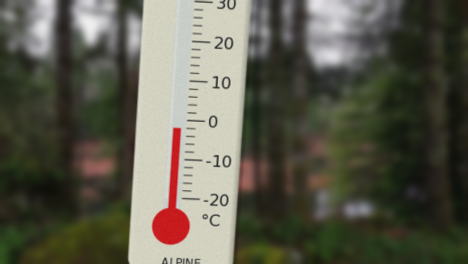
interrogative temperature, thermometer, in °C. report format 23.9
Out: -2
